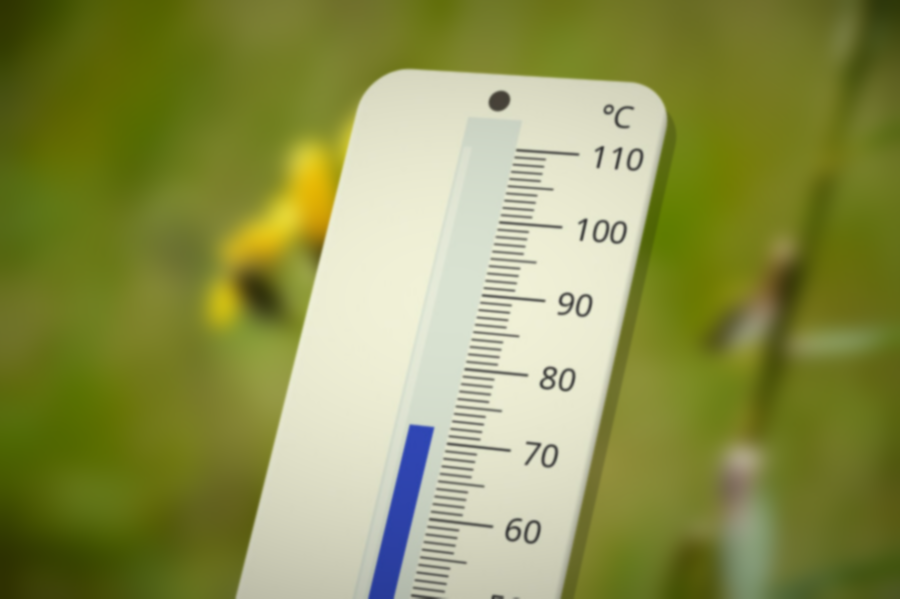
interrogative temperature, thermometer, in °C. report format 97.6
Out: 72
